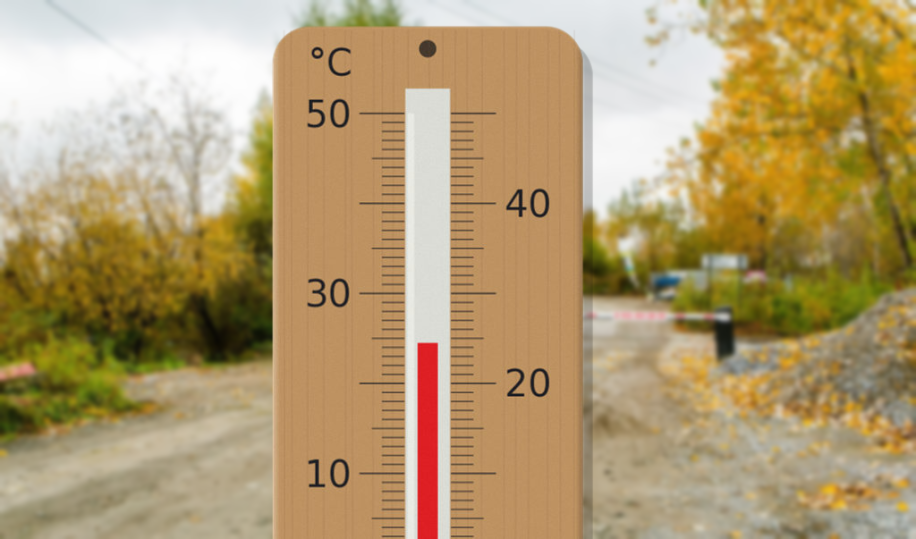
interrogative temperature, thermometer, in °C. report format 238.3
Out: 24.5
